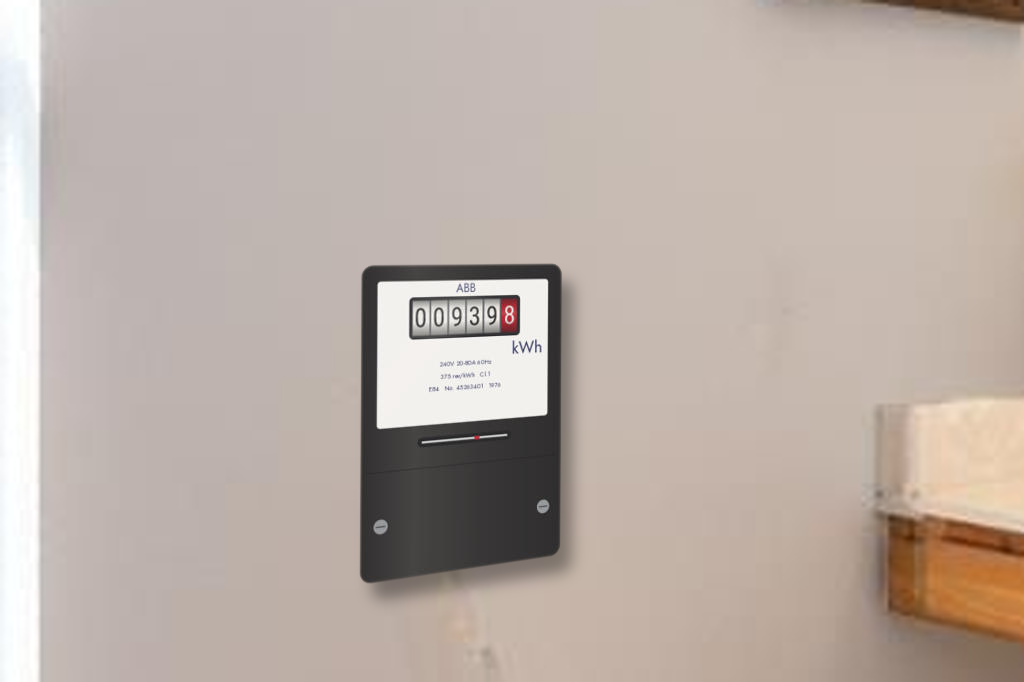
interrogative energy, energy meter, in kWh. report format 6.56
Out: 939.8
